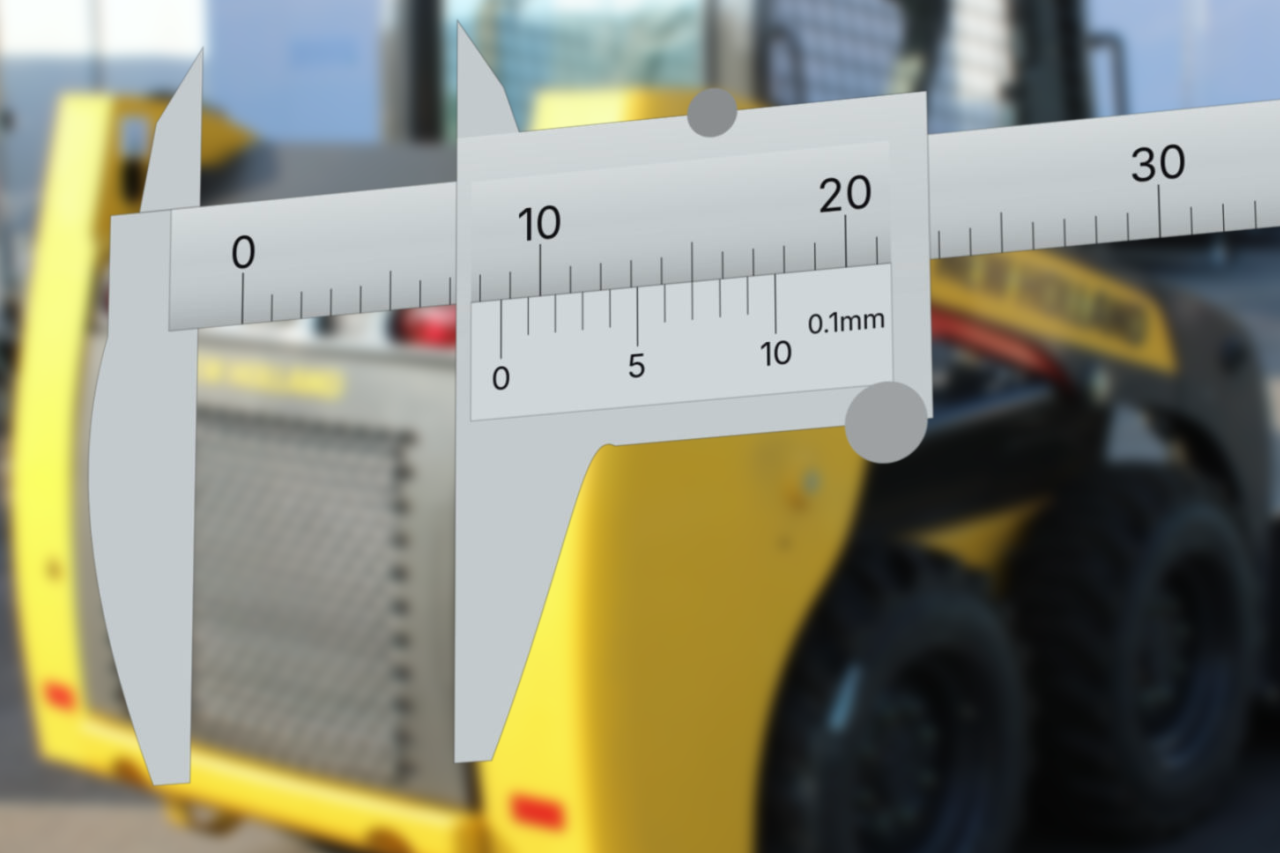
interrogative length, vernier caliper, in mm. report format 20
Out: 8.7
